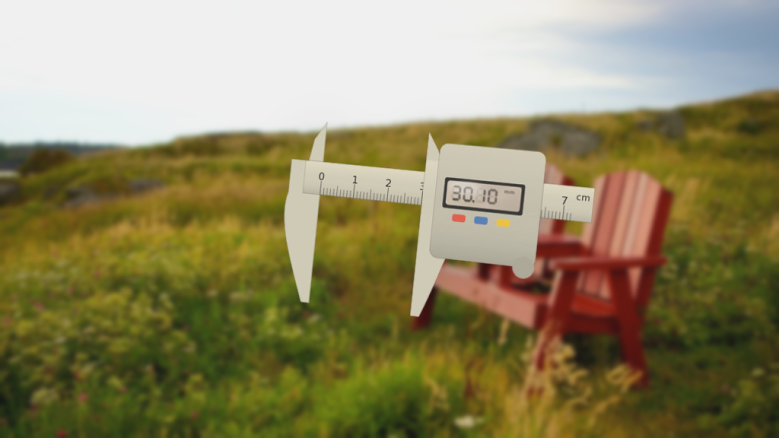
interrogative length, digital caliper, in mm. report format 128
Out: 30.10
